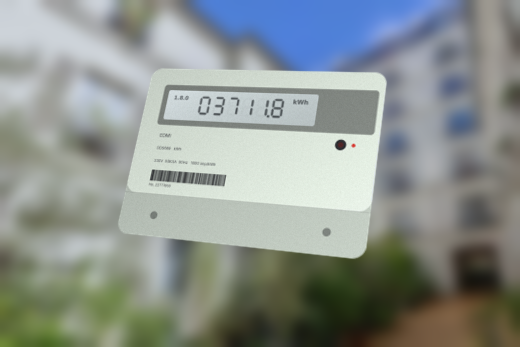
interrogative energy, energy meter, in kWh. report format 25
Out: 3711.8
